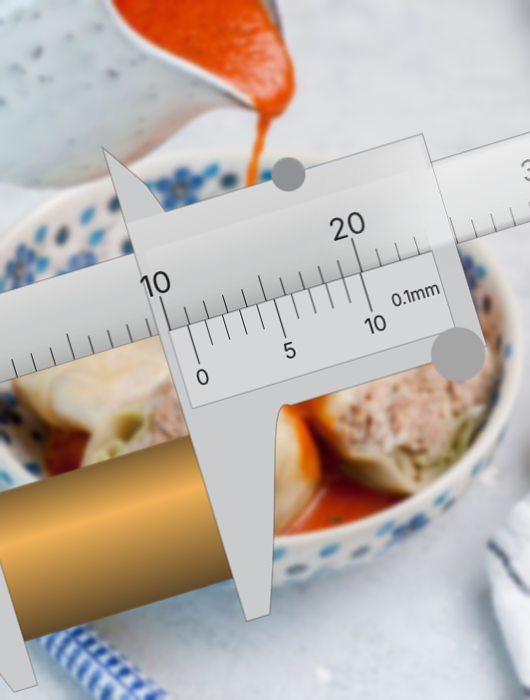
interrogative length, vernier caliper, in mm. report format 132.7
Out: 10.9
